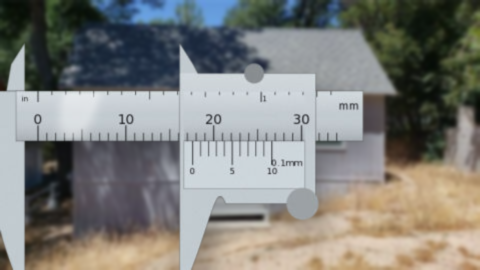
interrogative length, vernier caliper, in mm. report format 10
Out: 17.6
